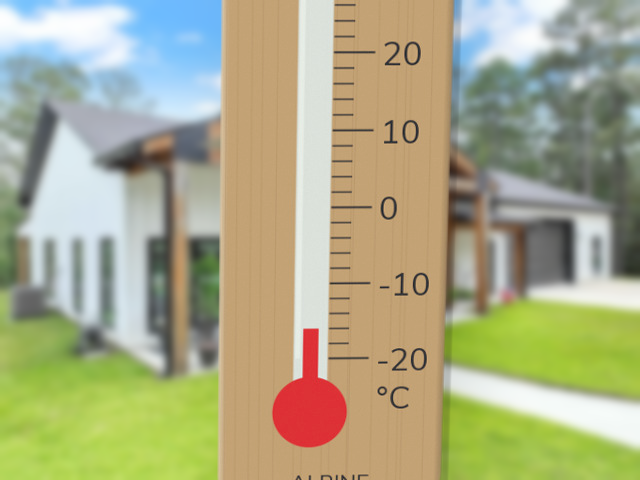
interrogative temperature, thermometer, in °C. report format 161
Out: -16
